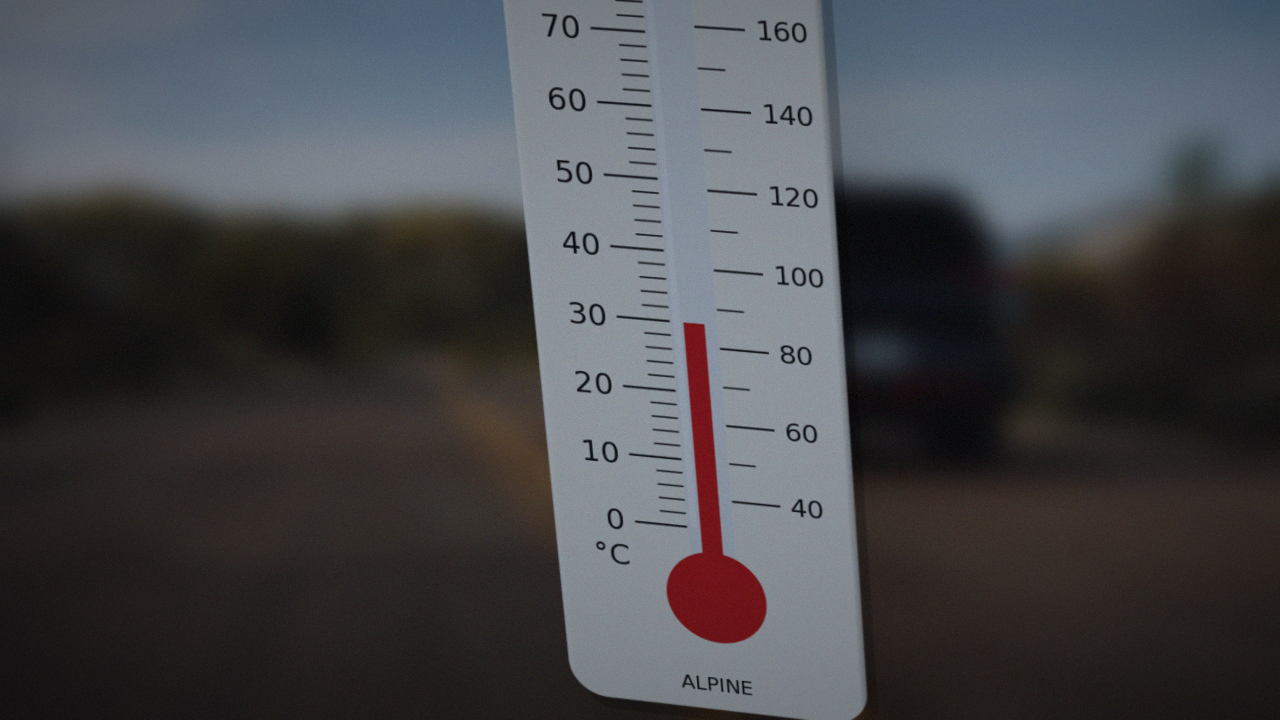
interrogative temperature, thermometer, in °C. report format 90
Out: 30
